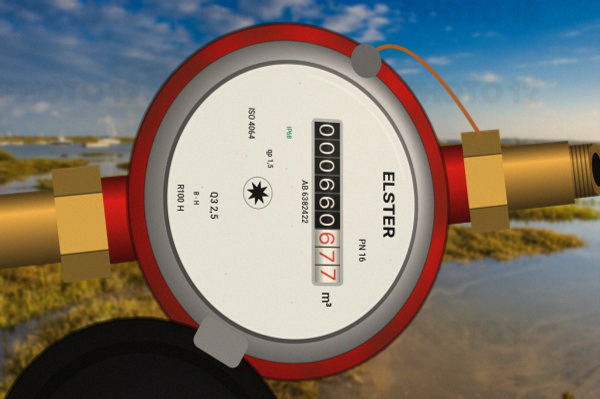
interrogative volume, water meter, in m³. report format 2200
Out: 660.677
